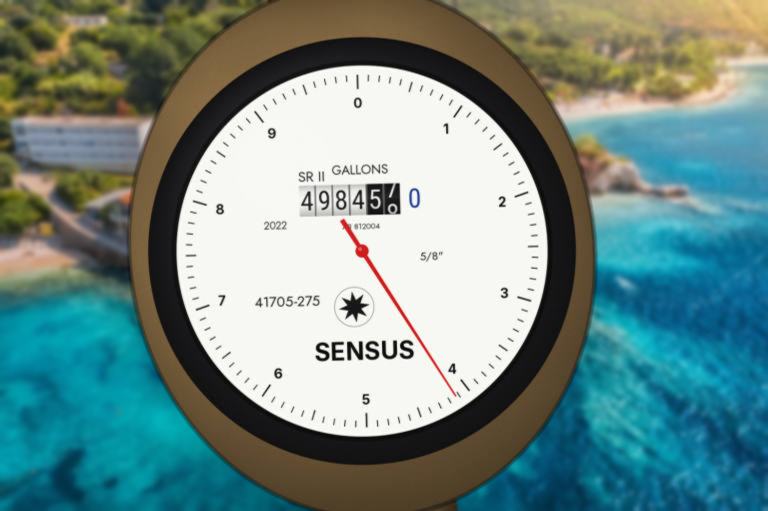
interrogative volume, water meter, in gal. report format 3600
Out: 4984574.1
